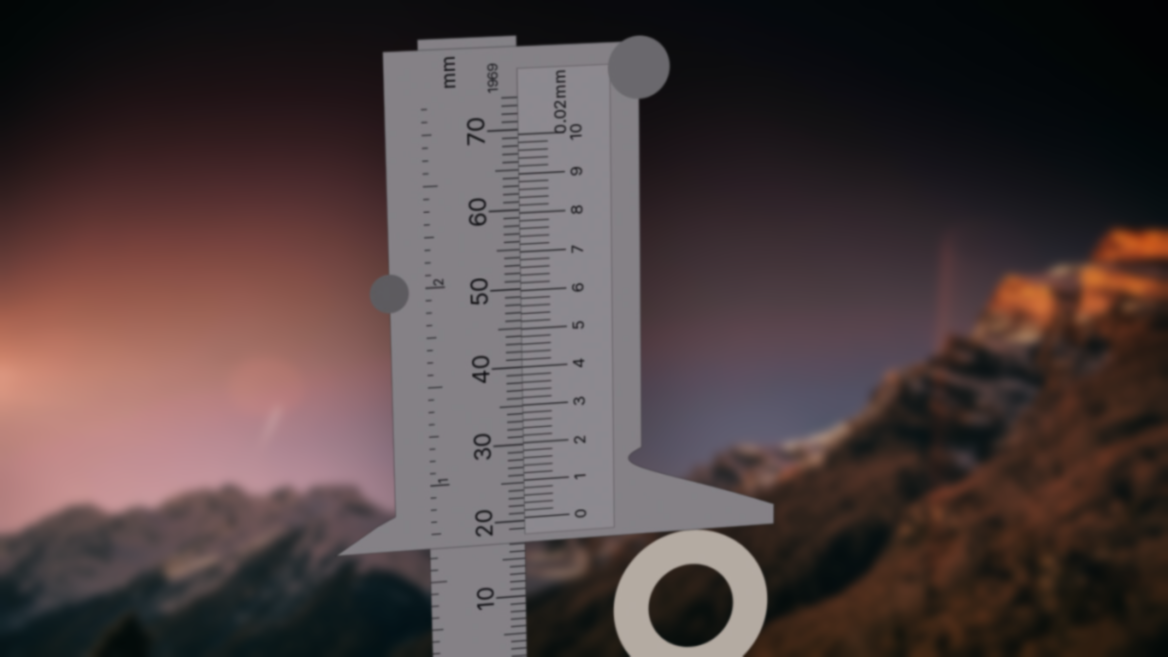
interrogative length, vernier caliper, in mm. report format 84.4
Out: 20.4
